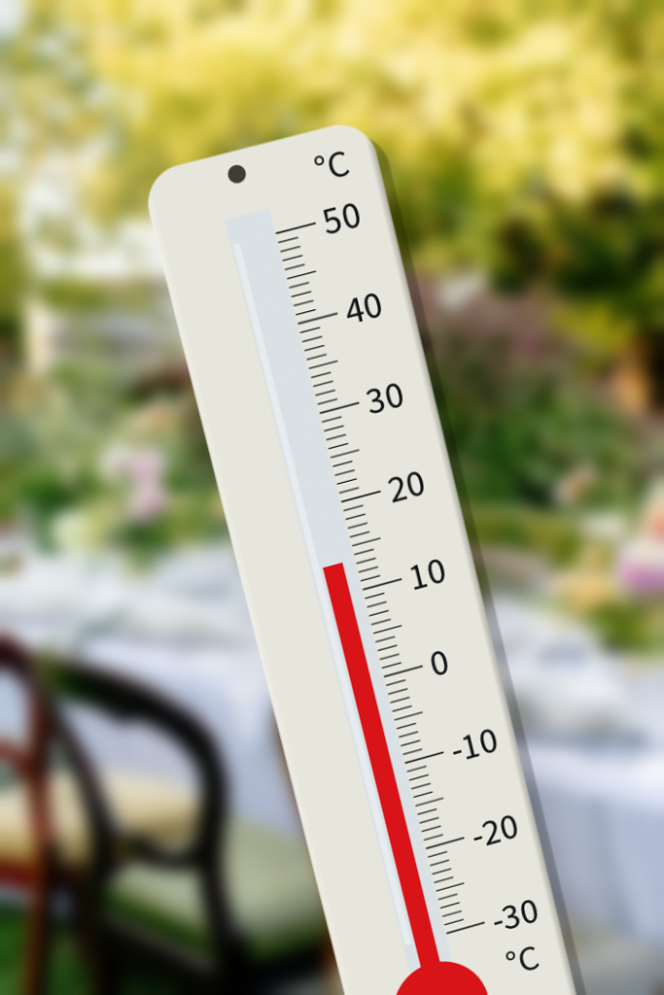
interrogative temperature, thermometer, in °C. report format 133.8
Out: 13.5
